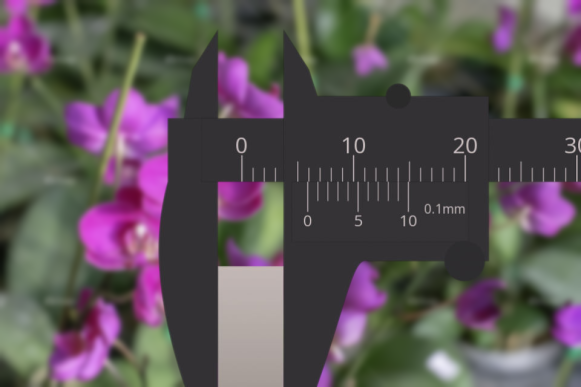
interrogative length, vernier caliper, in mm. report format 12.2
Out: 5.9
